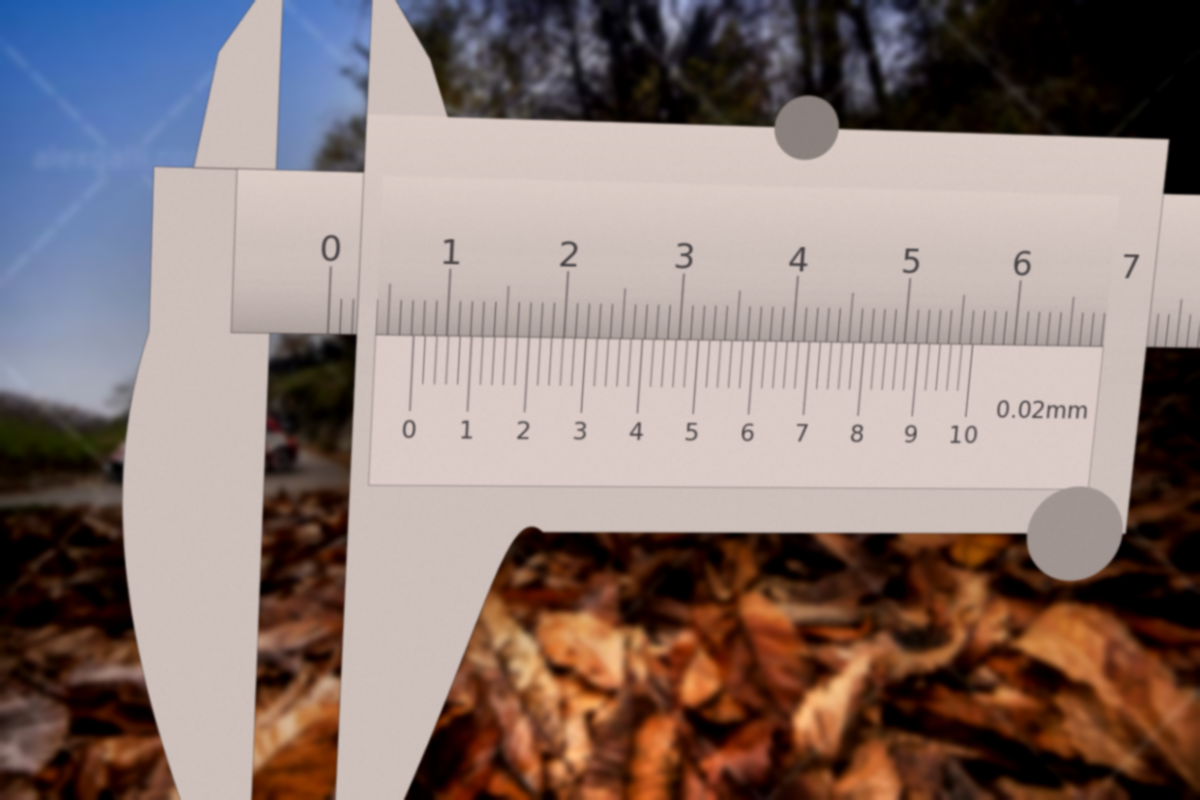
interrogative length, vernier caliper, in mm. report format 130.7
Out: 7.2
